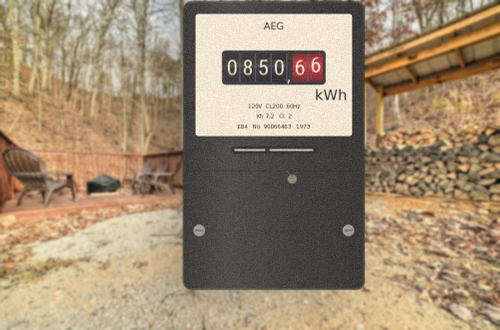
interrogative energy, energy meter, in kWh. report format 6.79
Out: 850.66
